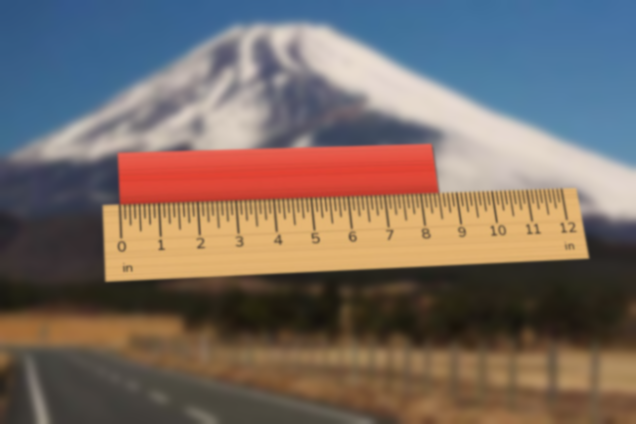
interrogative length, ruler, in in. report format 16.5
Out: 8.5
